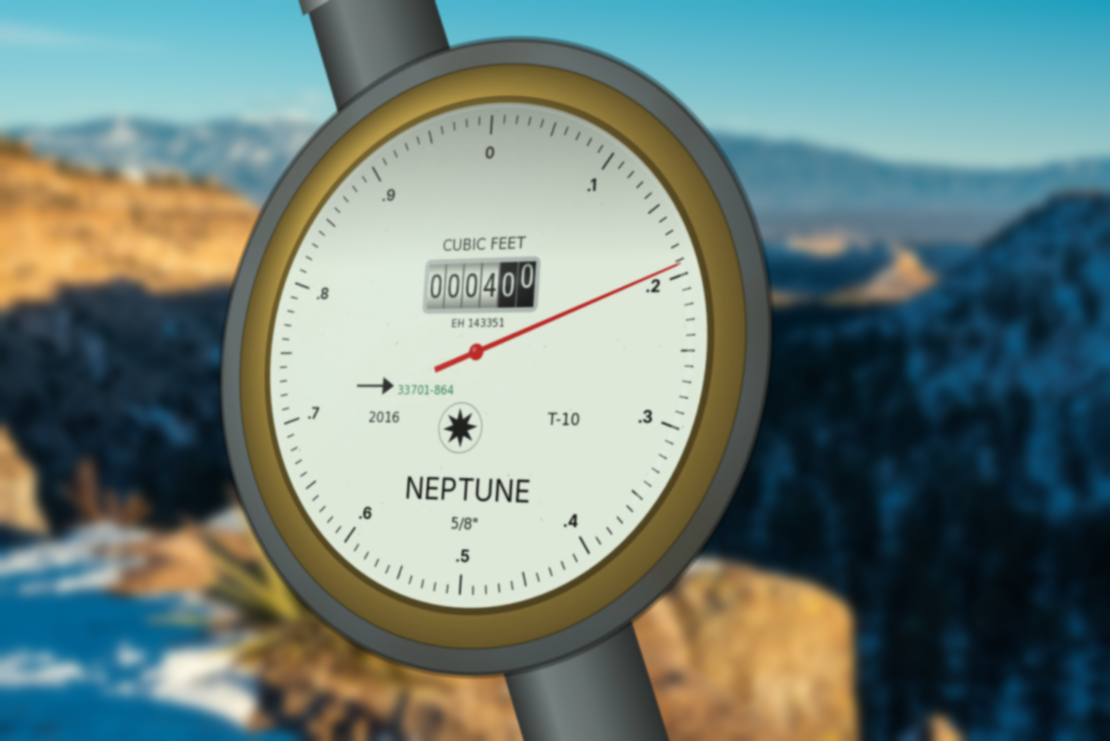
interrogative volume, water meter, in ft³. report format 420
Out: 400.19
